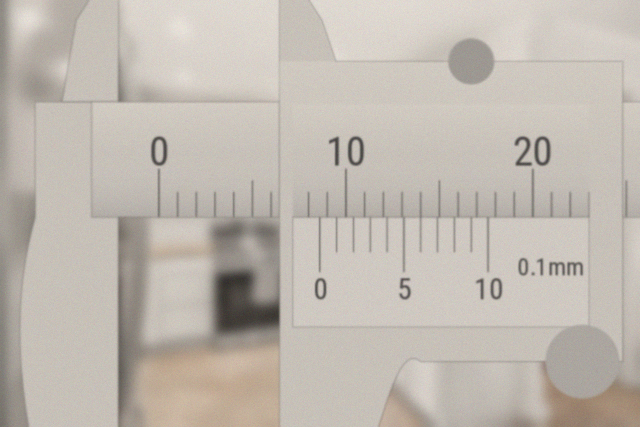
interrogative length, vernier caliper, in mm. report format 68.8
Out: 8.6
